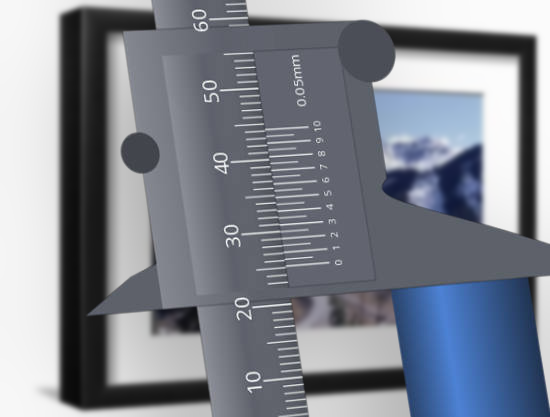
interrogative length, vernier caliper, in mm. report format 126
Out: 25.2
